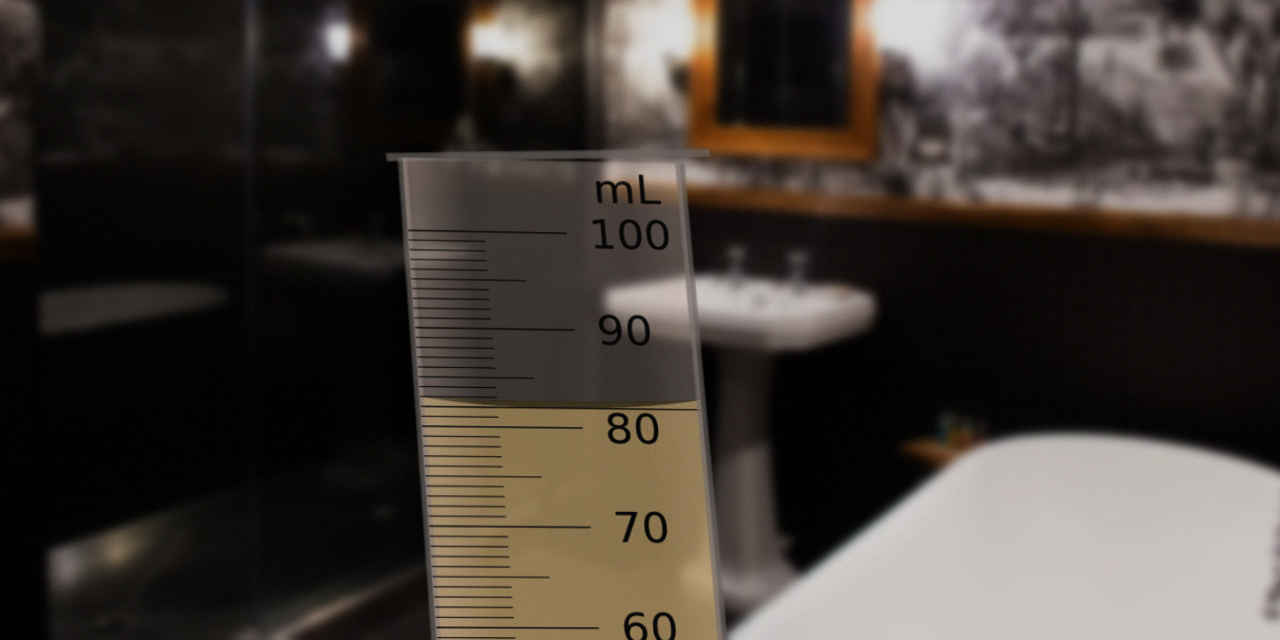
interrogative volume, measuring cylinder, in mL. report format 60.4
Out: 82
